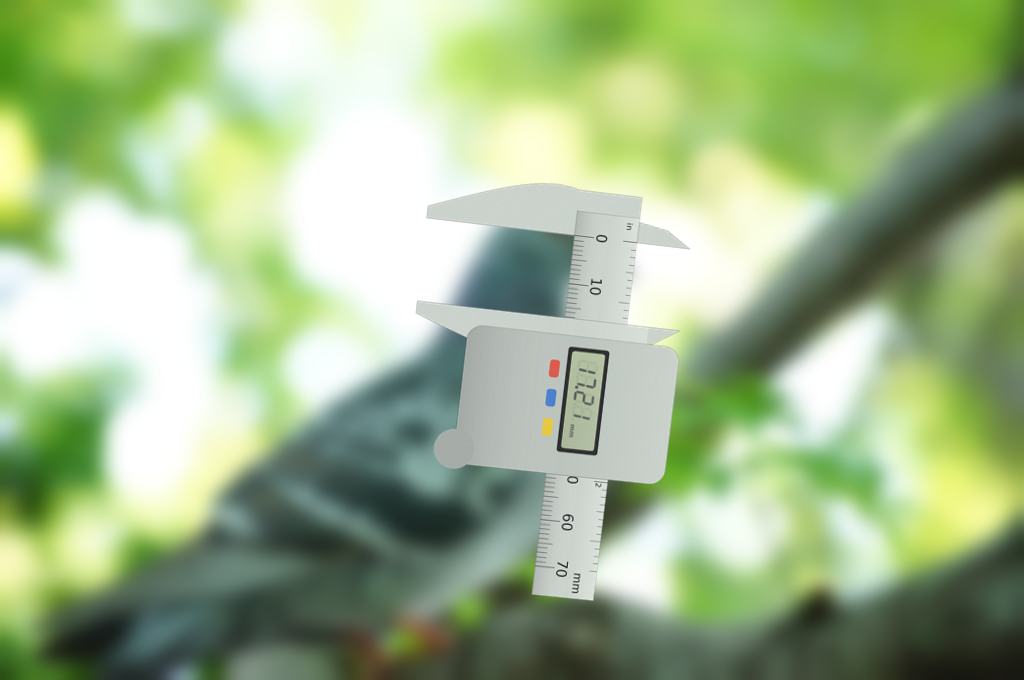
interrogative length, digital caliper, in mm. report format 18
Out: 17.21
